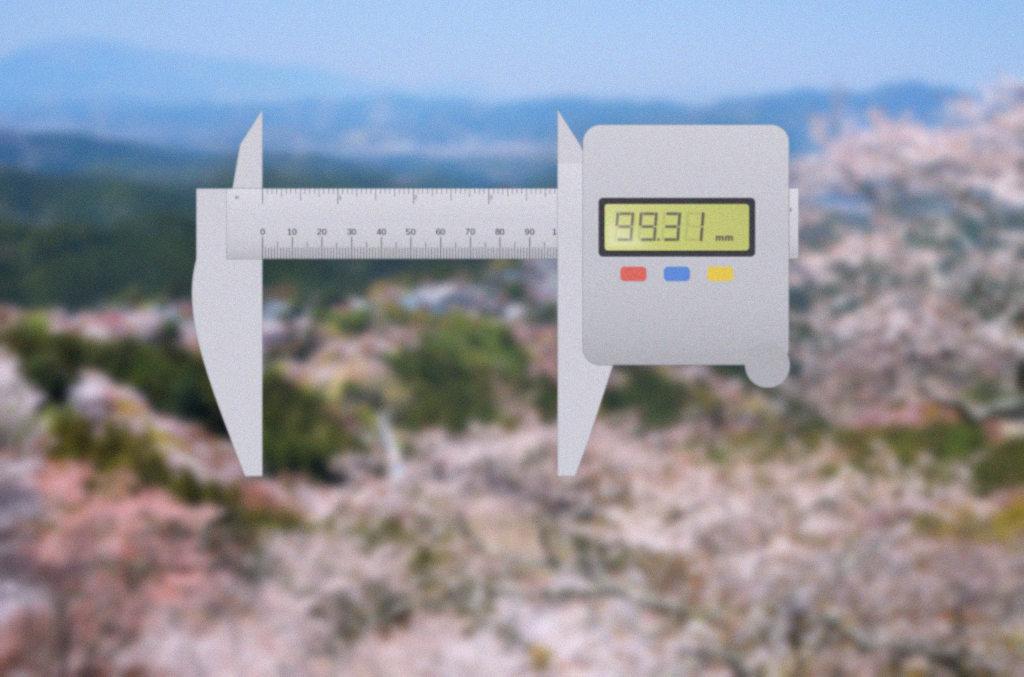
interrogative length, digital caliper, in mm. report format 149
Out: 99.31
